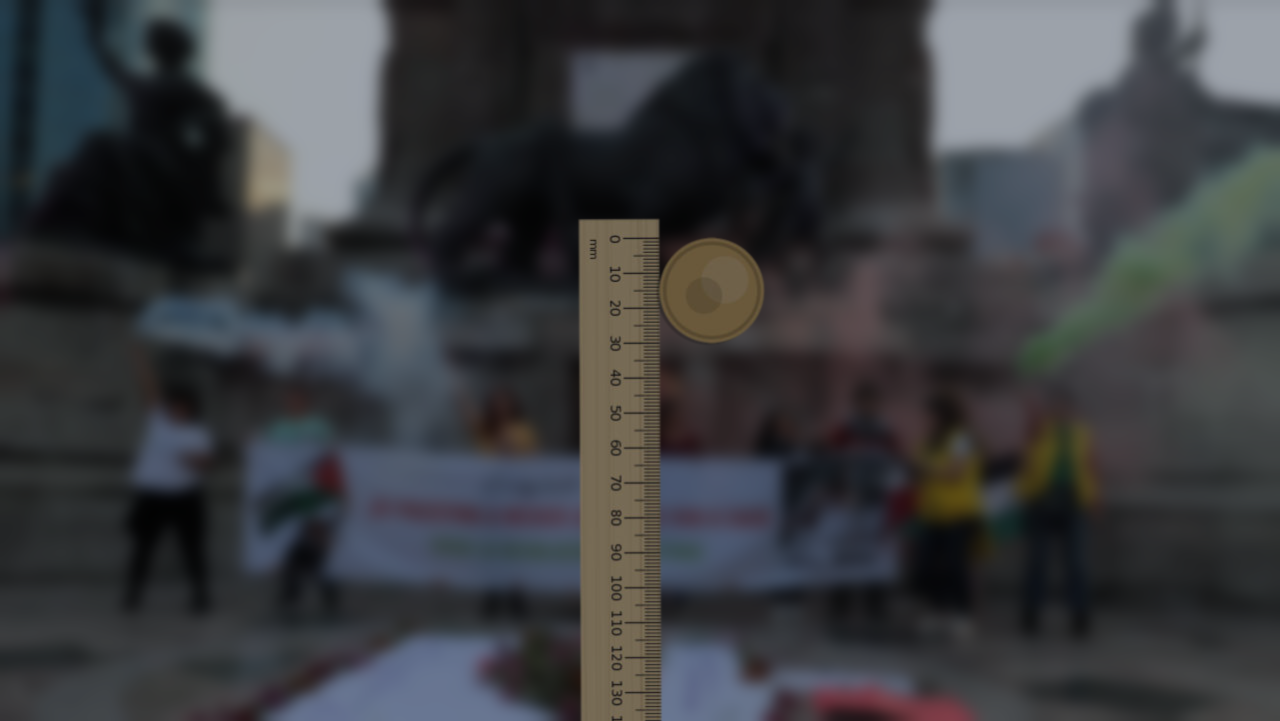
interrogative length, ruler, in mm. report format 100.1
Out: 30
